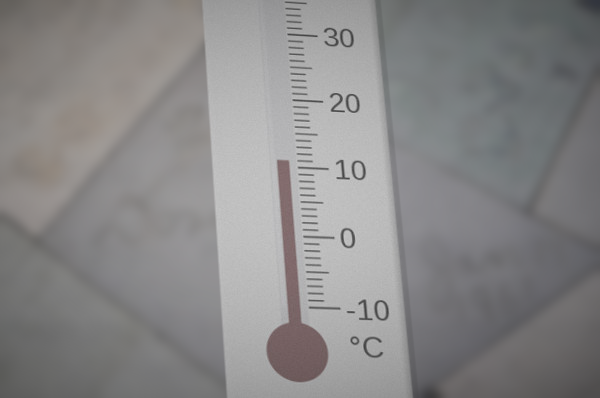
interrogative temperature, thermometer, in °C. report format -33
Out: 11
